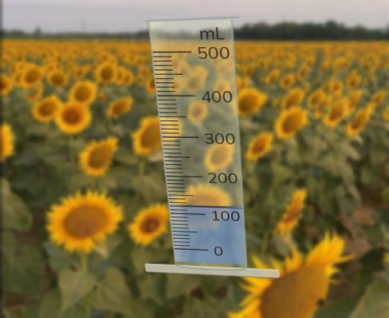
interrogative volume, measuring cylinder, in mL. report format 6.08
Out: 120
